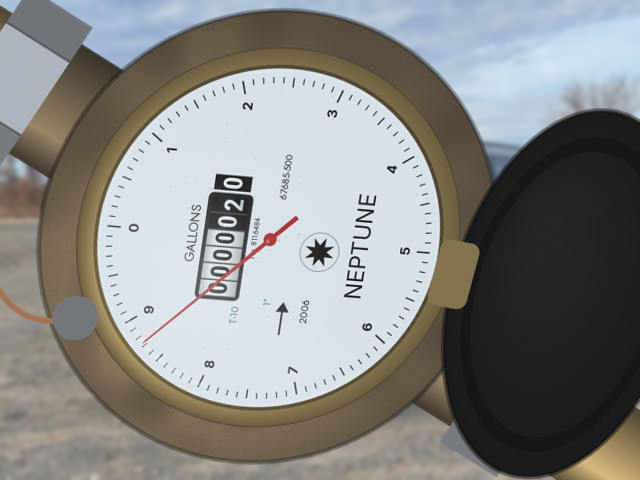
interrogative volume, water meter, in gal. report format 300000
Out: 18.7
